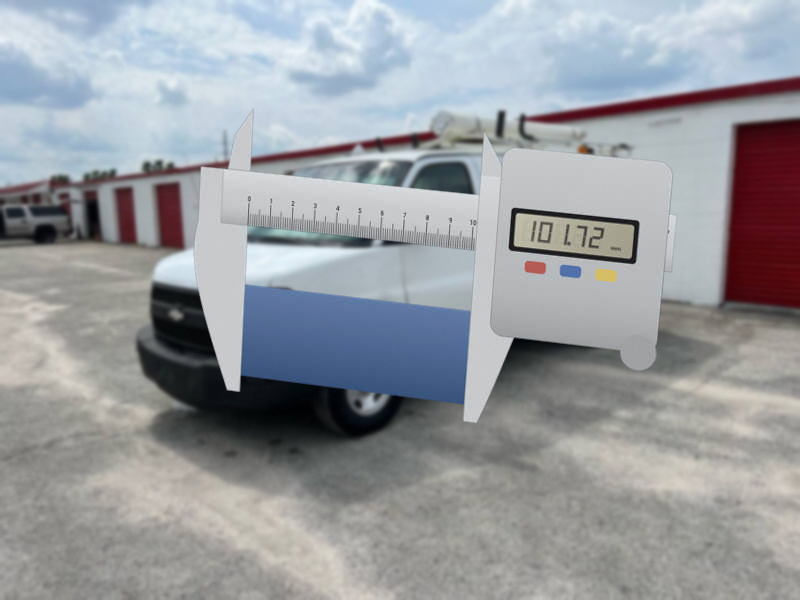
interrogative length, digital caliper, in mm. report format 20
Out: 101.72
